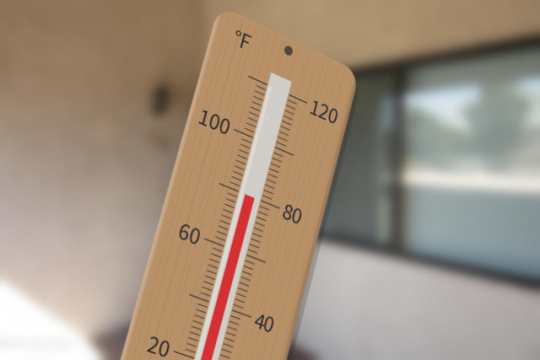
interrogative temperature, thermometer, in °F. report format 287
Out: 80
